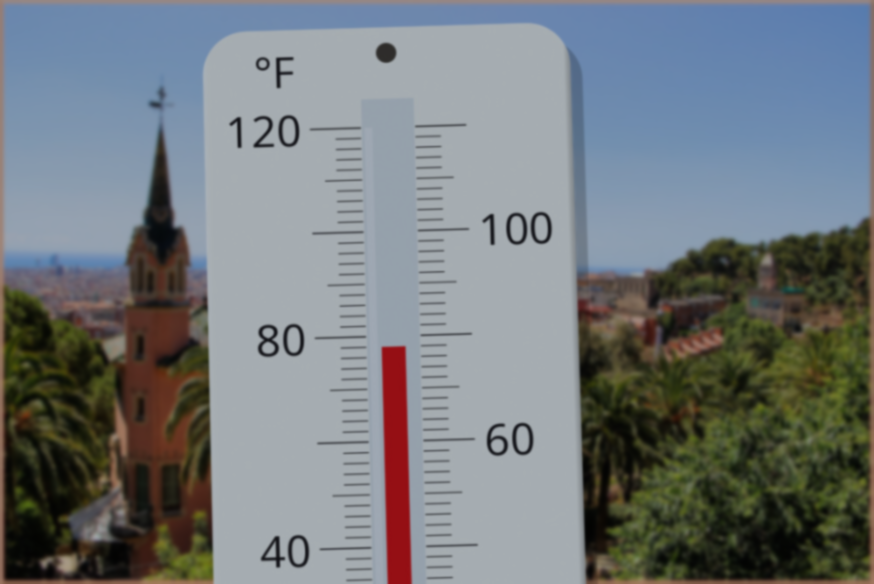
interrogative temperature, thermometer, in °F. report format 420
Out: 78
